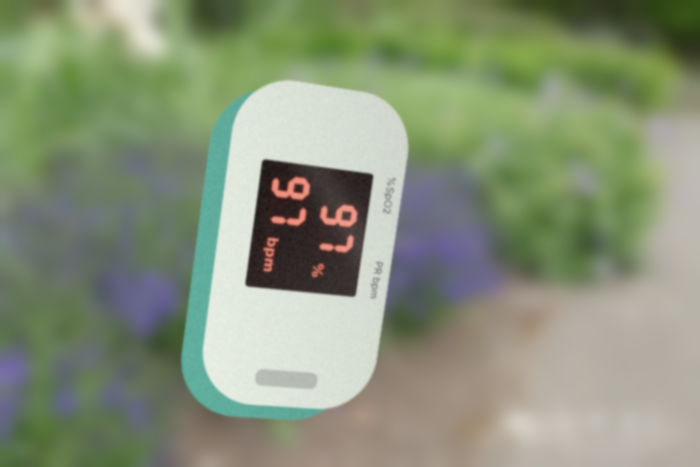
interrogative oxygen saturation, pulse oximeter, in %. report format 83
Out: 97
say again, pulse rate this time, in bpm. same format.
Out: 97
